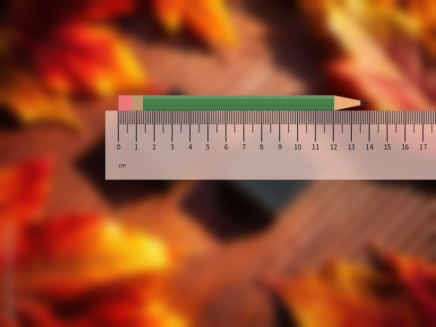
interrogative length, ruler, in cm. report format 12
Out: 14
